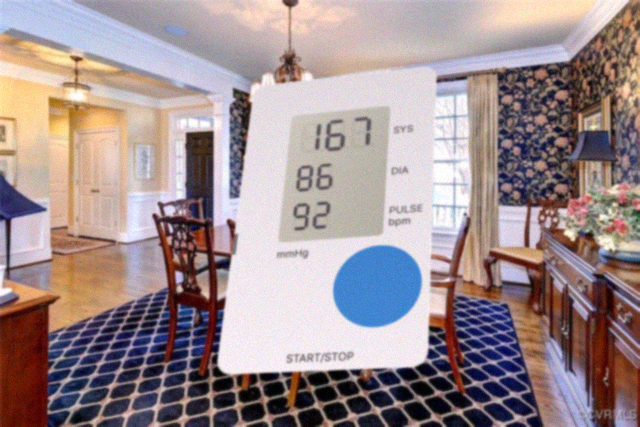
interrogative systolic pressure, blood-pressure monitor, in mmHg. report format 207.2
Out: 167
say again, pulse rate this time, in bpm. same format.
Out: 92
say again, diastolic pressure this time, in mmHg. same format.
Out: 86
